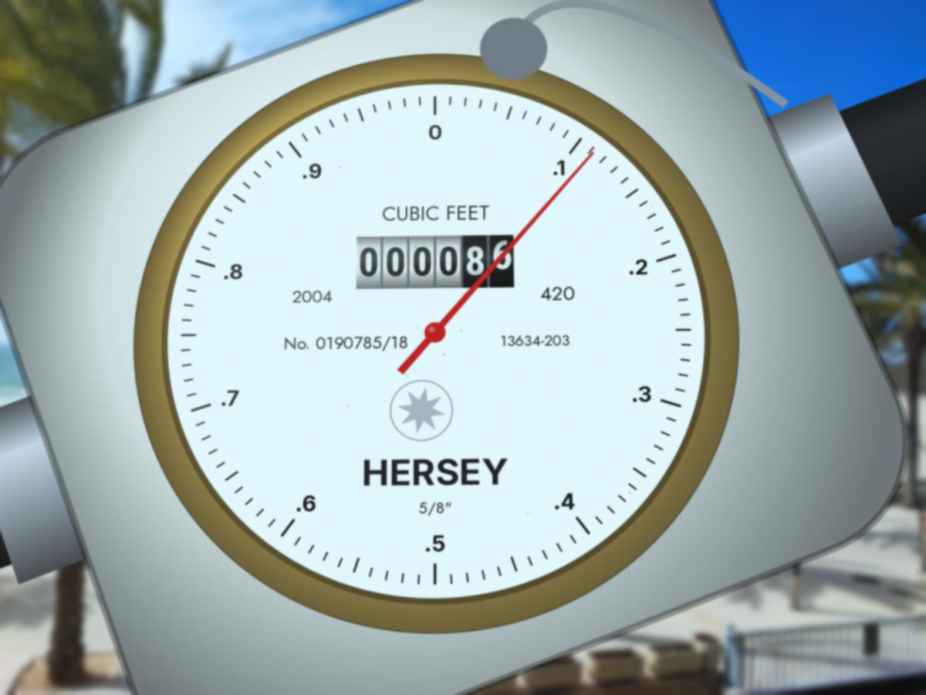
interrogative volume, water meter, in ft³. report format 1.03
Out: 86.11
